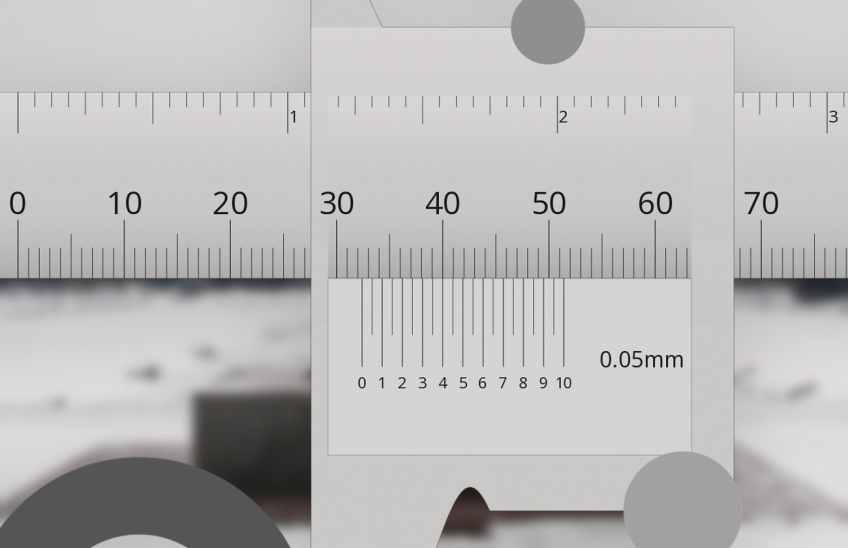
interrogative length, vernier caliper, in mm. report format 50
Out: 32.4
